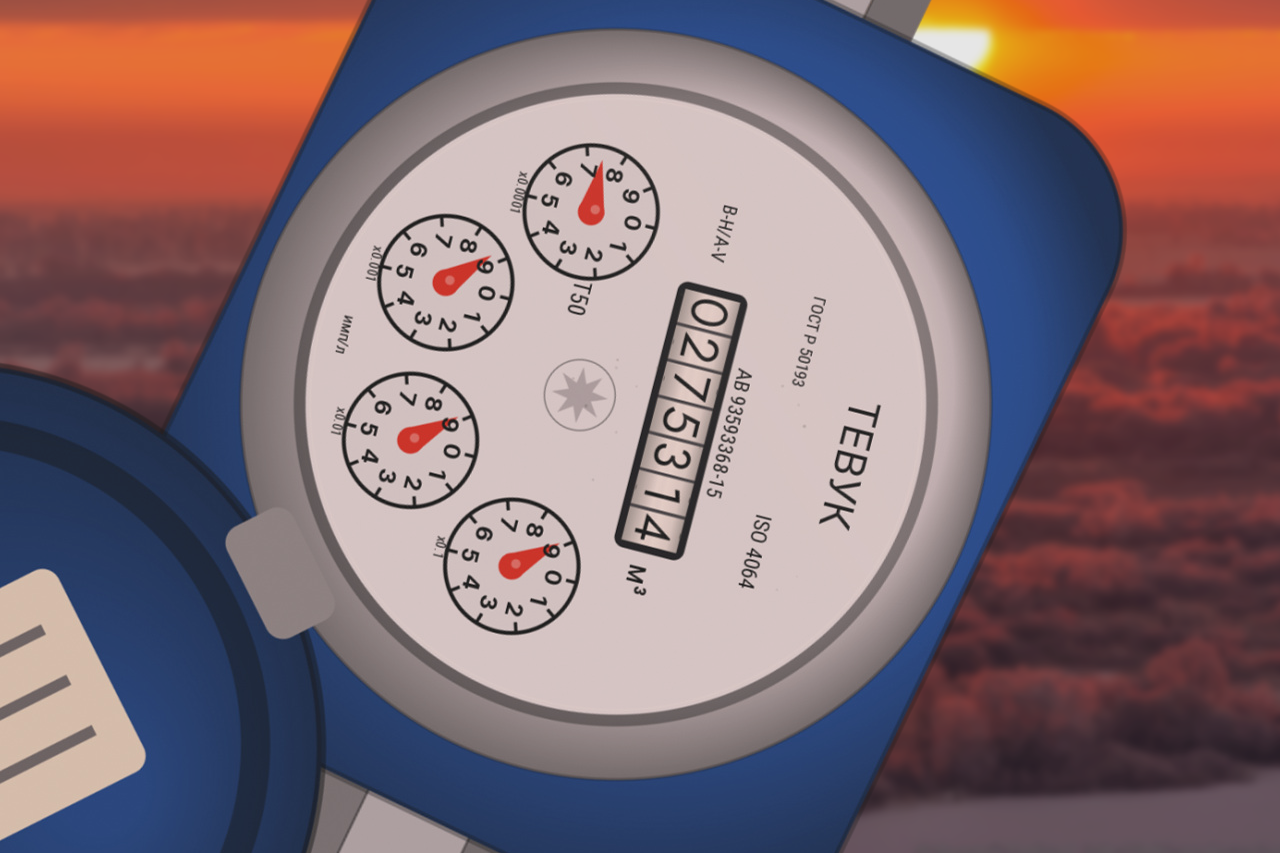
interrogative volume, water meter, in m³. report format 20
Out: 275314.8887
